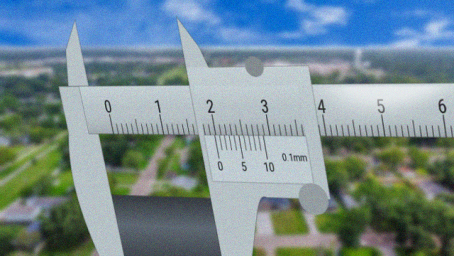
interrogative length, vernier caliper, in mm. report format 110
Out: 19.8
